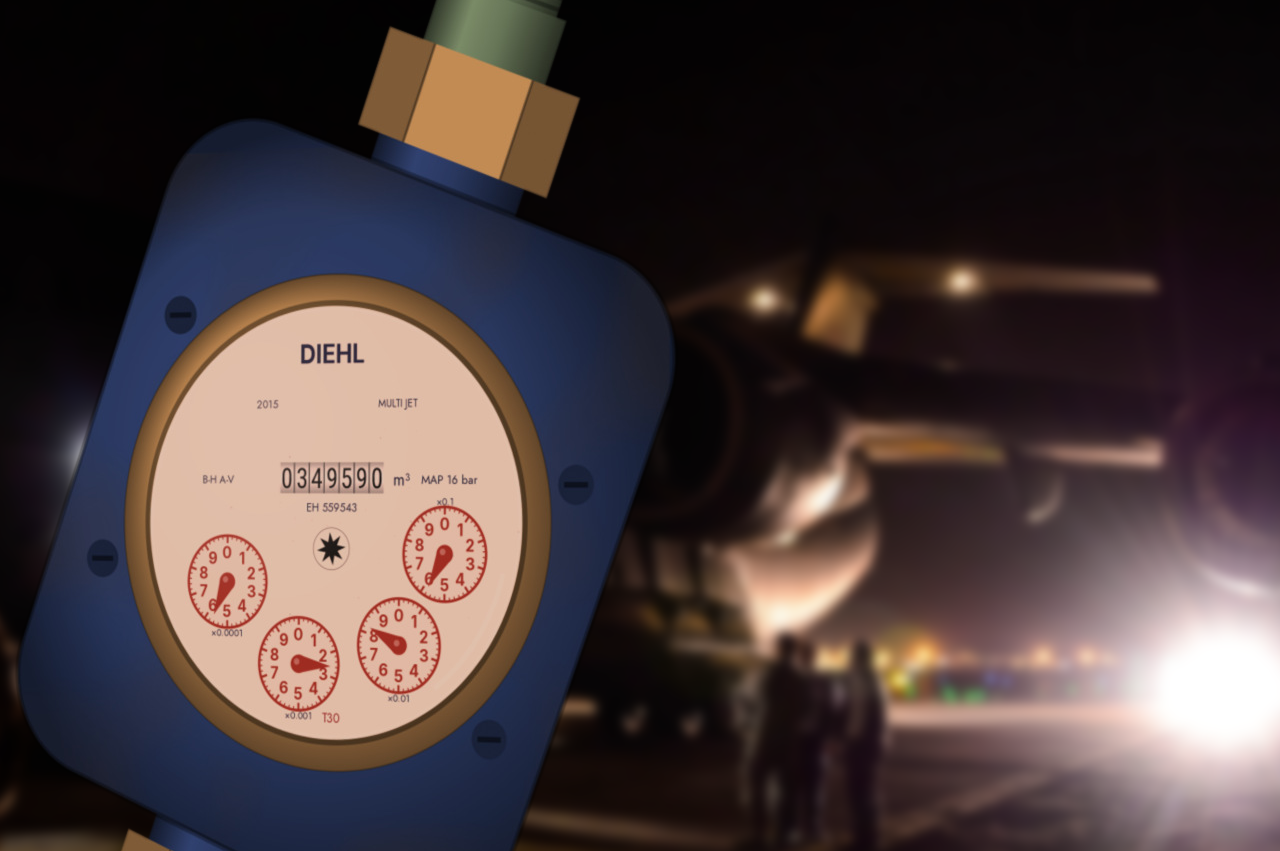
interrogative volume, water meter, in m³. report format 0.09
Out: 349590.5825
